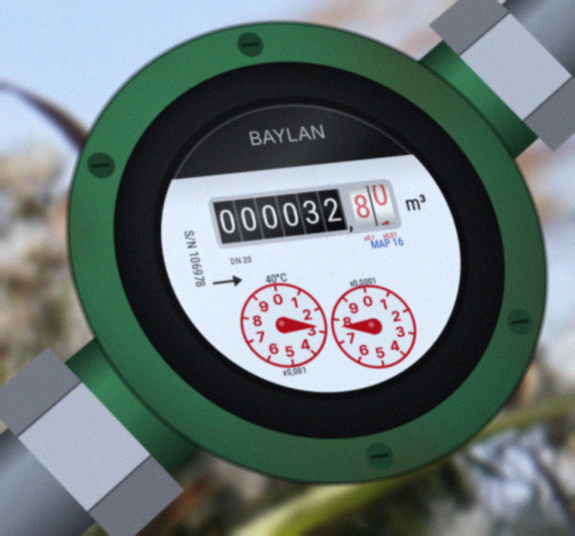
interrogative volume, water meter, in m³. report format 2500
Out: 32.8027
